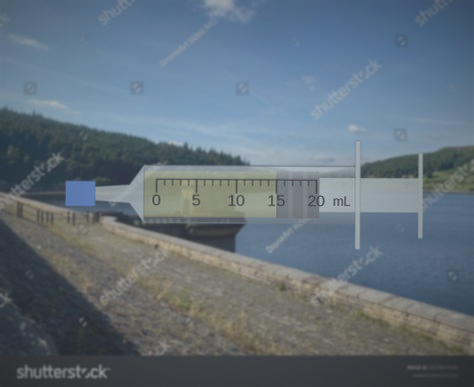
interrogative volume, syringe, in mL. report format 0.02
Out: 15
